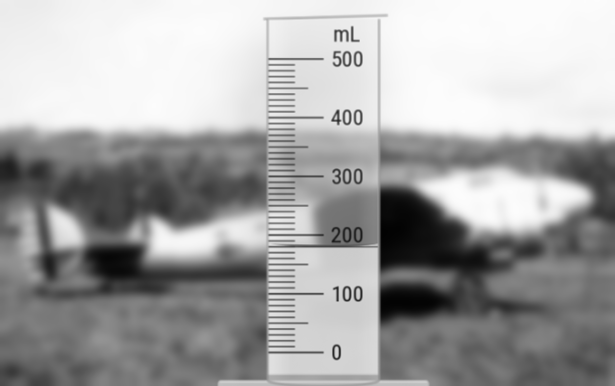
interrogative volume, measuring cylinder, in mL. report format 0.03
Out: 180
